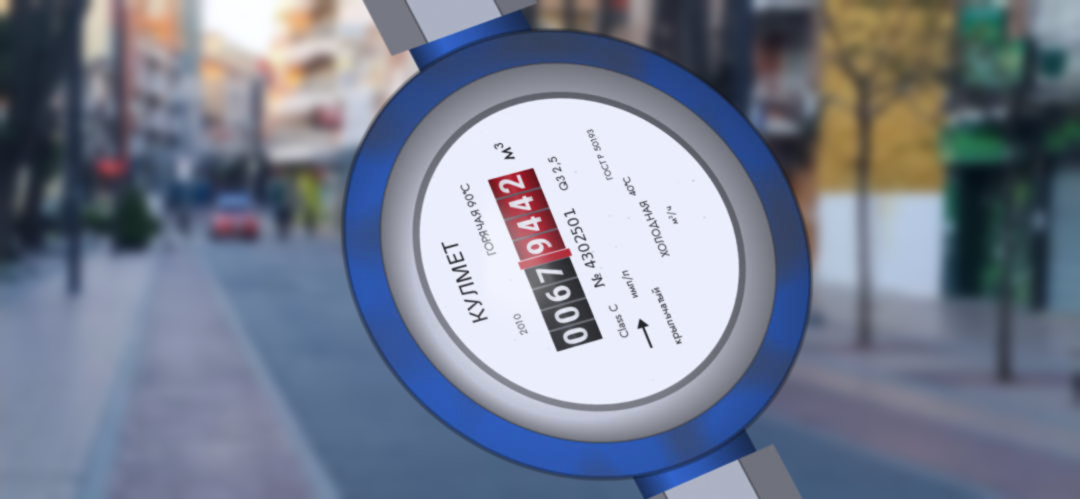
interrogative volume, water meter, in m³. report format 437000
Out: 67.9442
